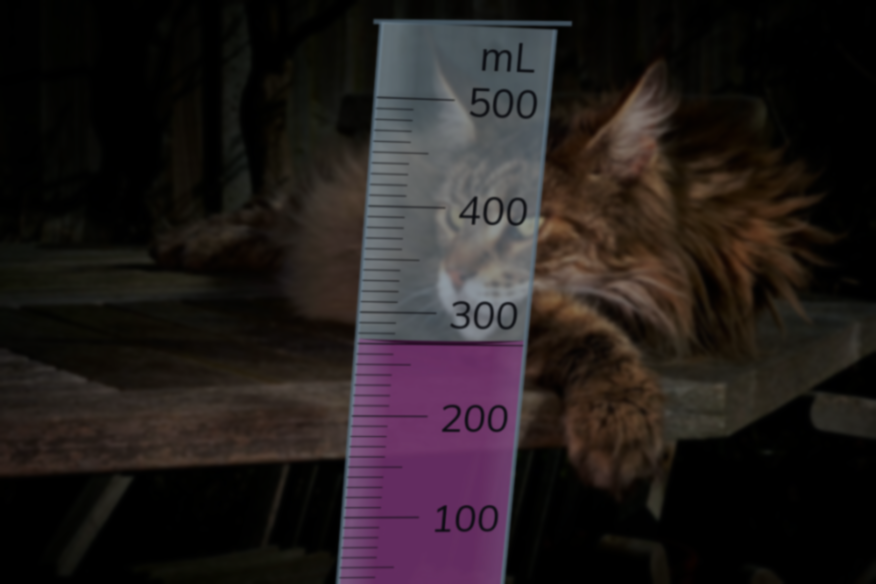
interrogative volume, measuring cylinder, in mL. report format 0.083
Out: 270
